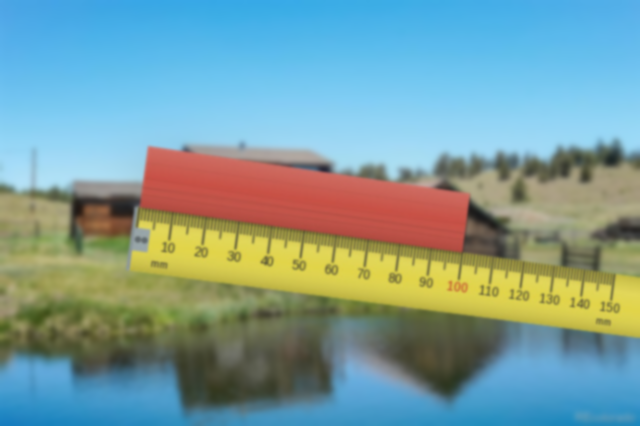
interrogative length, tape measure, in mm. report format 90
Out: 100
